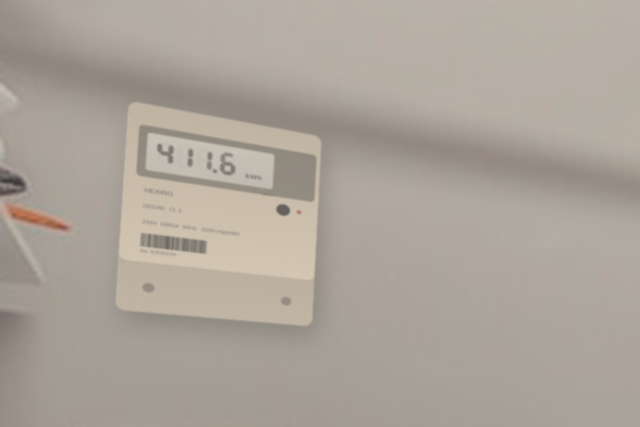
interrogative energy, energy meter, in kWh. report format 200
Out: 411.6
